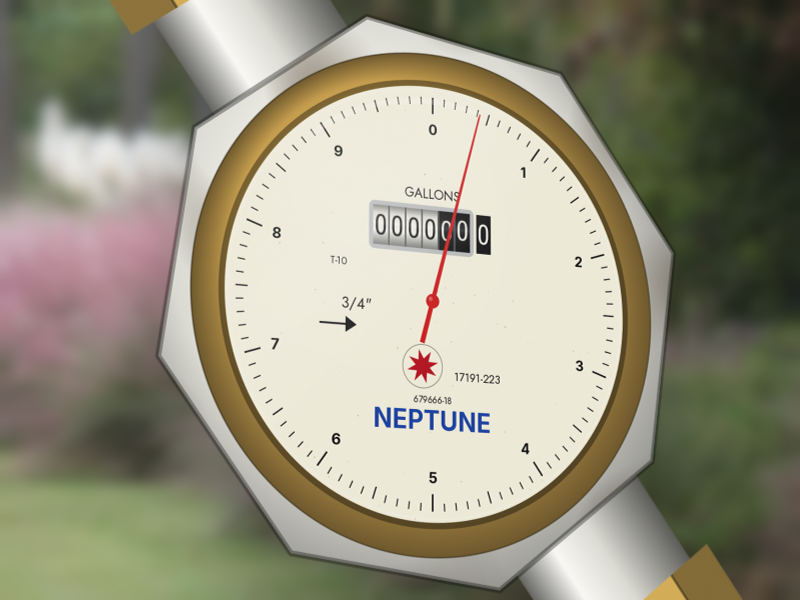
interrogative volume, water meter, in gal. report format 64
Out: 0.4
